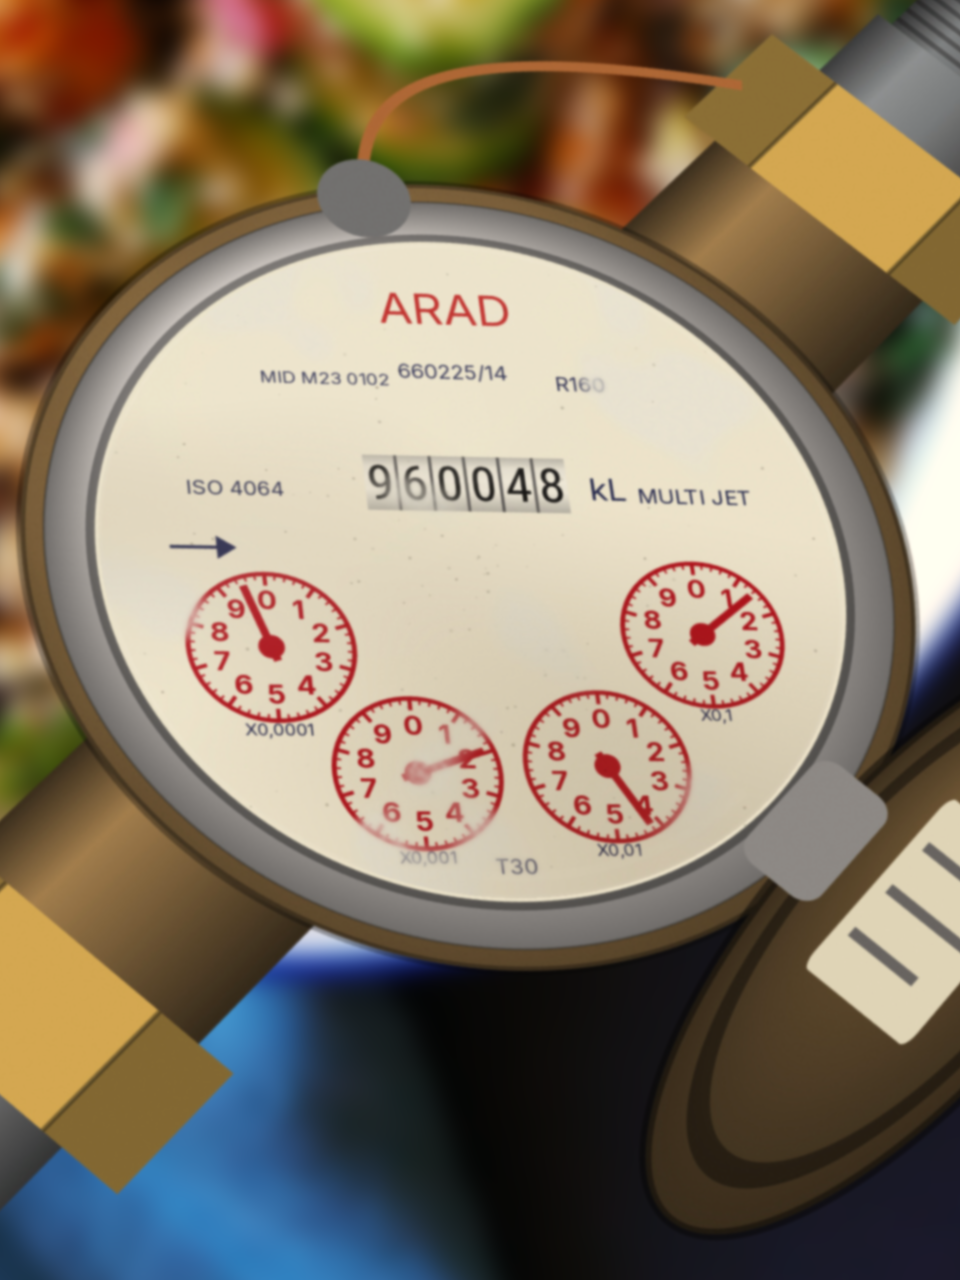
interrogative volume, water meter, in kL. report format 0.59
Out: 960048.1419
